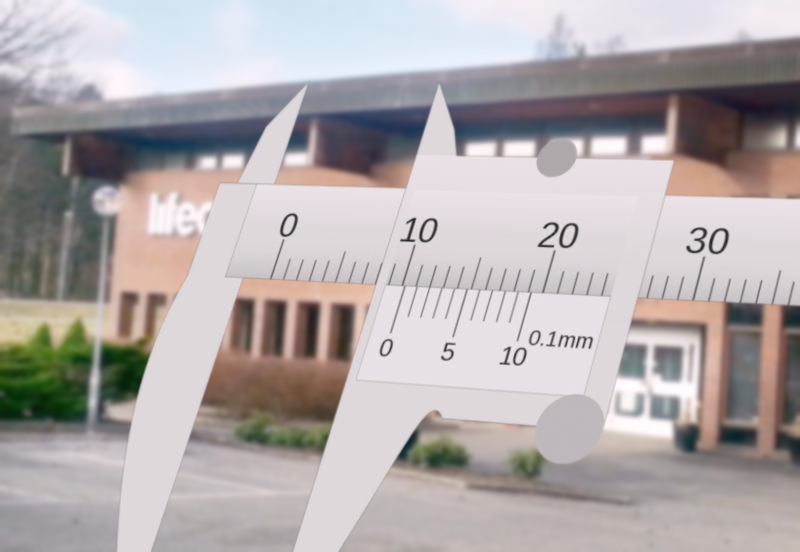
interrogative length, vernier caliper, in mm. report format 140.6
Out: 10.2
